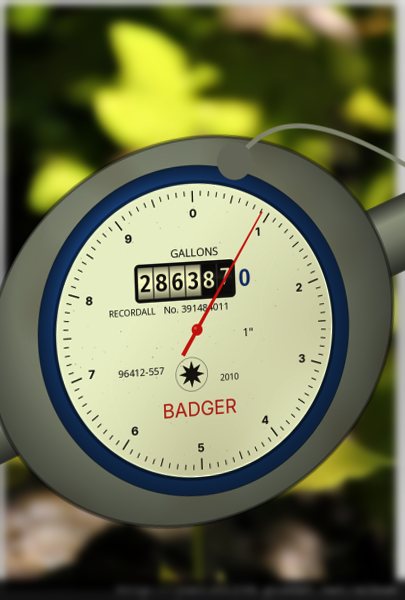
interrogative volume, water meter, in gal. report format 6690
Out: 2863870.9
